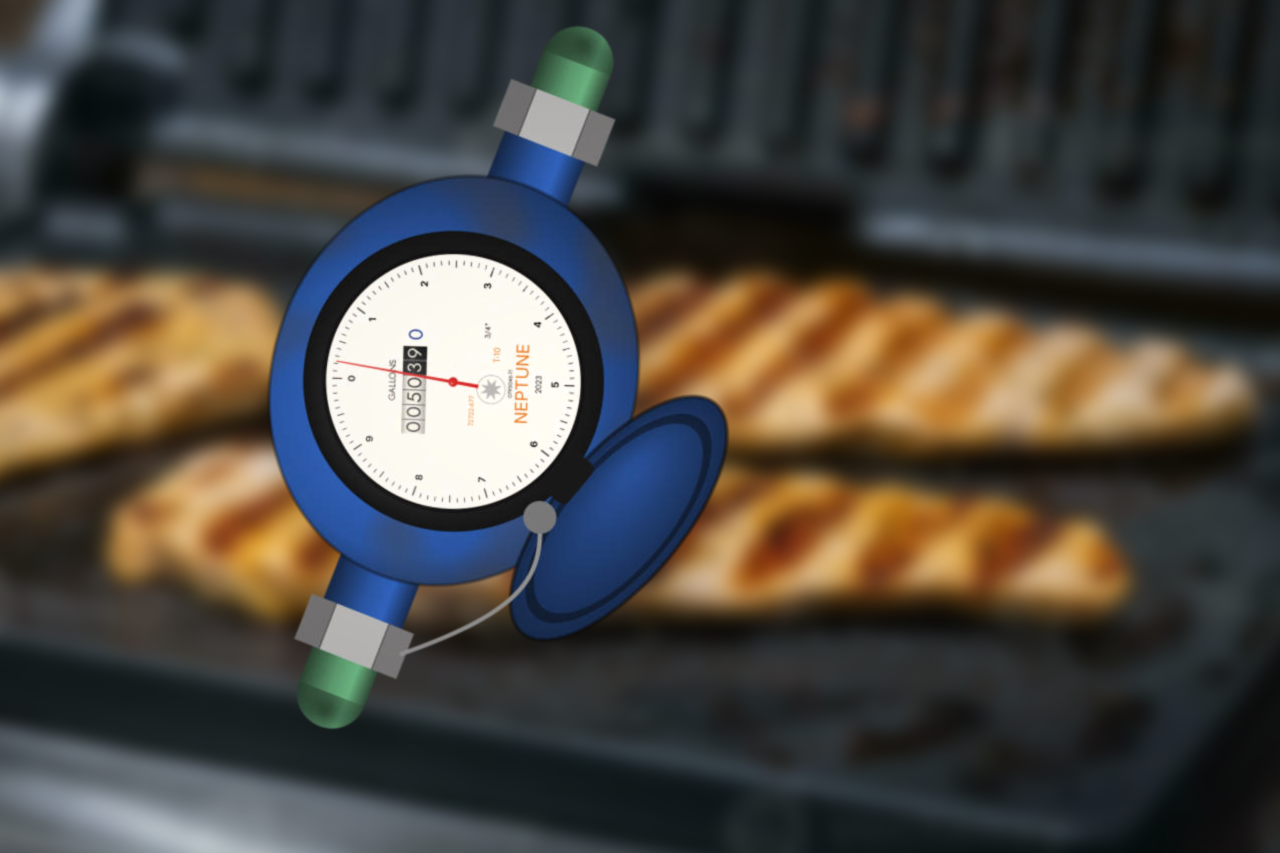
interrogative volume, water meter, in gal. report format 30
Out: 50390.2
